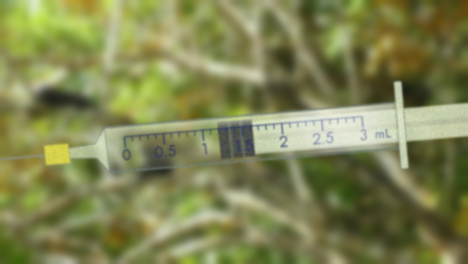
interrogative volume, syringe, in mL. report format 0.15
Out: 1.2
